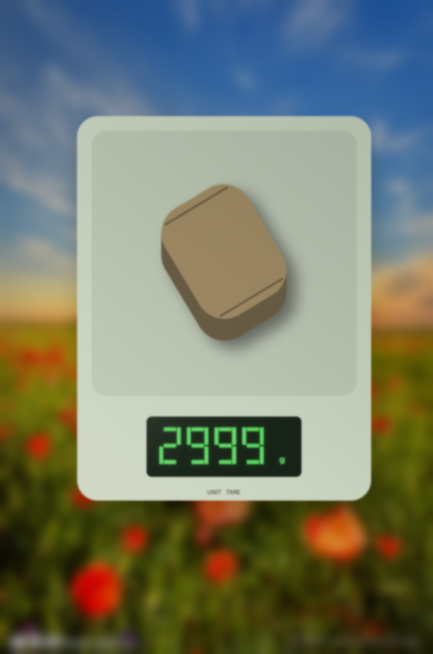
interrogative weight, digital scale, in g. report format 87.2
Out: 2999
